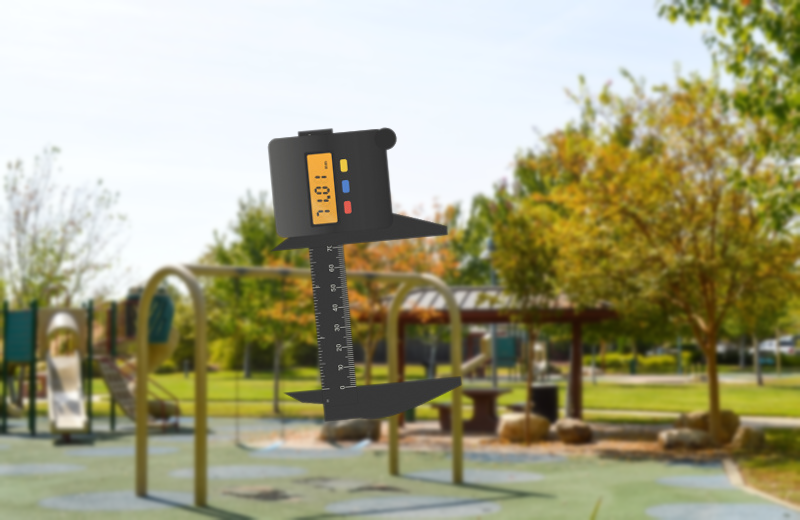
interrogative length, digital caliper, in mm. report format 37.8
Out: 71.01
